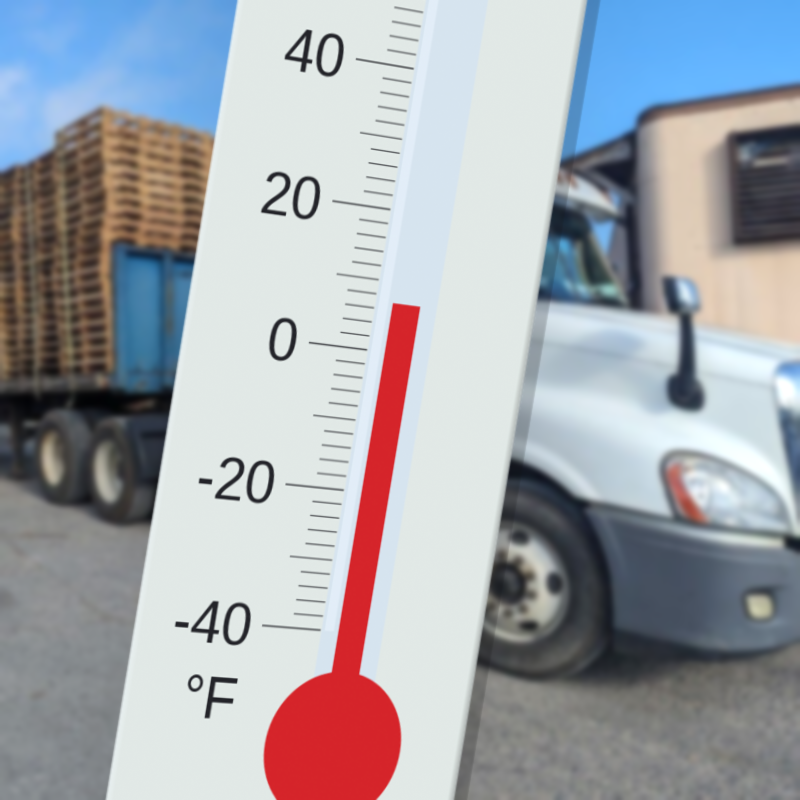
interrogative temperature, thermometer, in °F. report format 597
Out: 7
